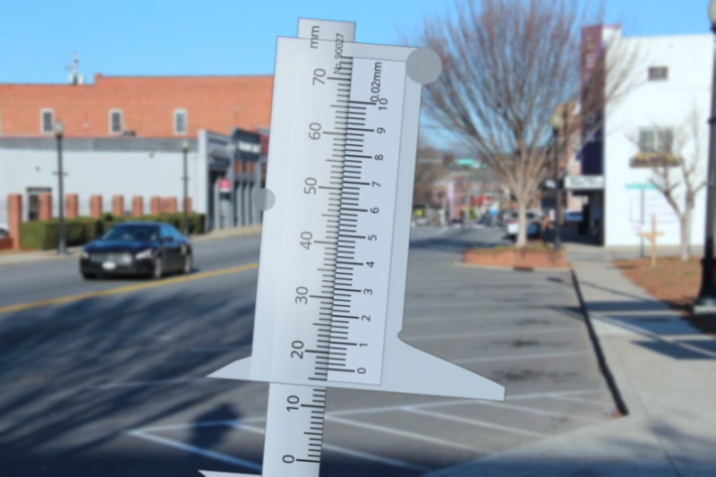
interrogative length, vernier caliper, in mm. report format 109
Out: 17.0
